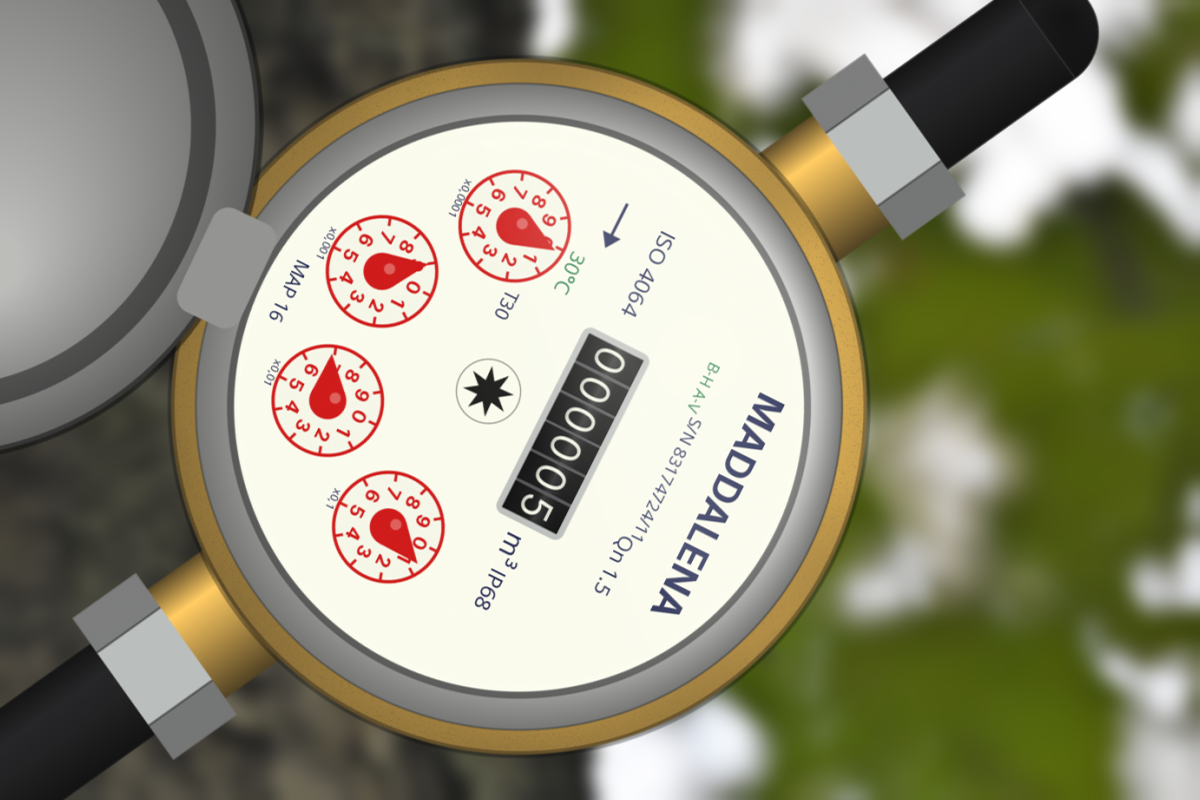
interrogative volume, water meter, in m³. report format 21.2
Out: 5.0690
